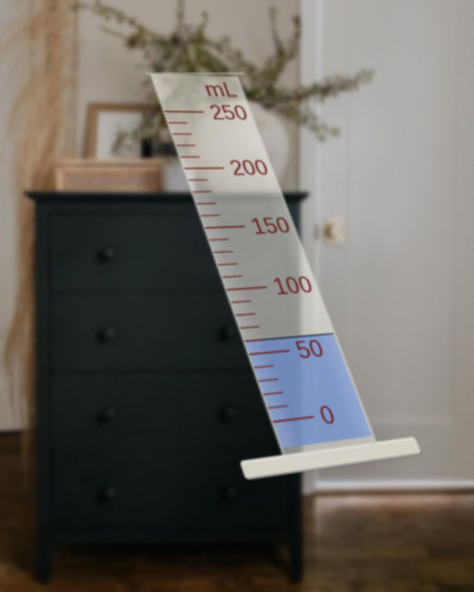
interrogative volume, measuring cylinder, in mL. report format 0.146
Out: 60
